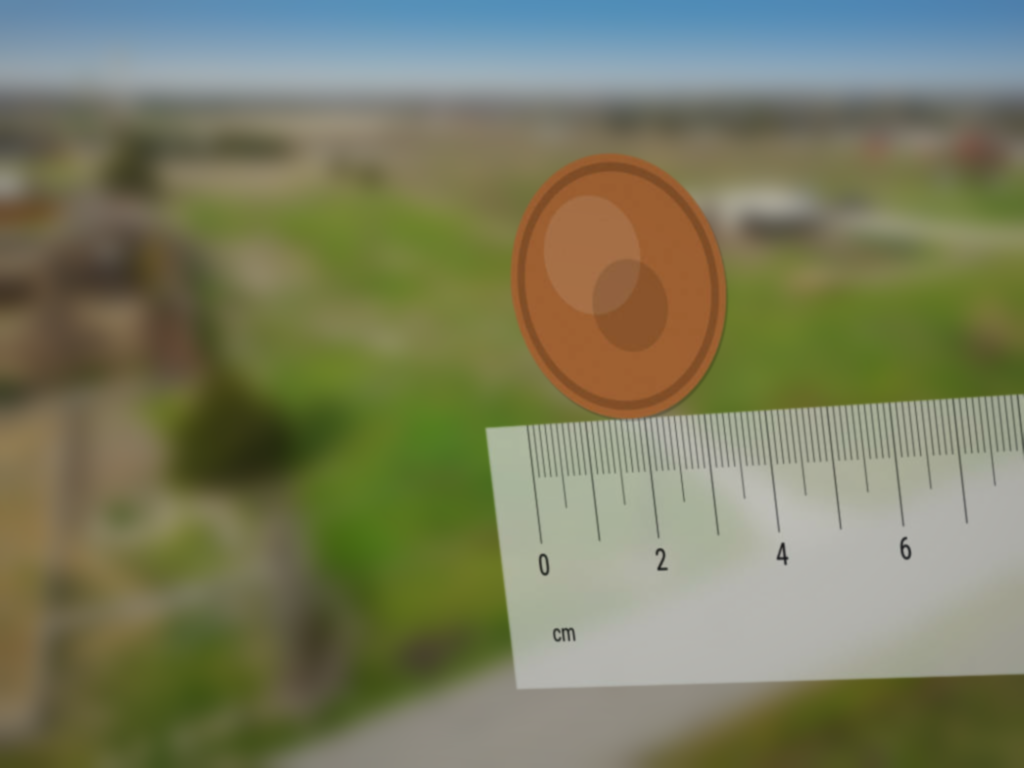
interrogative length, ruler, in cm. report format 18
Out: 3.6
